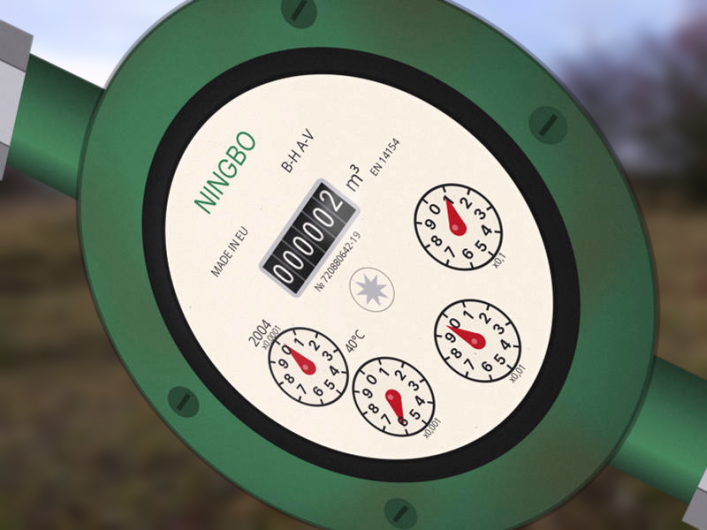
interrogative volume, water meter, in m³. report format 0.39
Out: 2.0960
